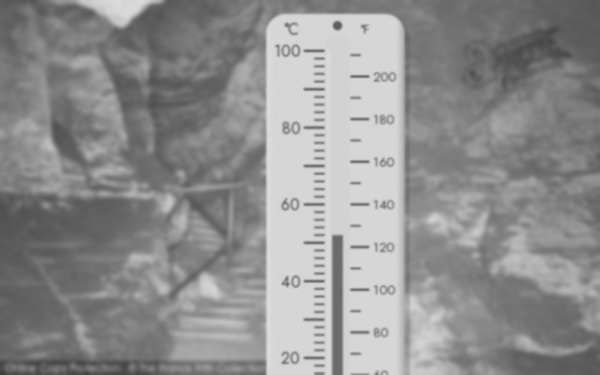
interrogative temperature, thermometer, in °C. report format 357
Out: 52
